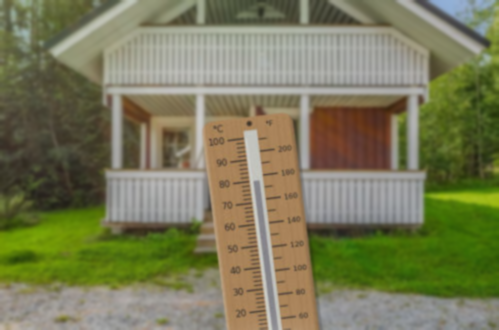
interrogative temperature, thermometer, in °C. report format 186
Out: 80
